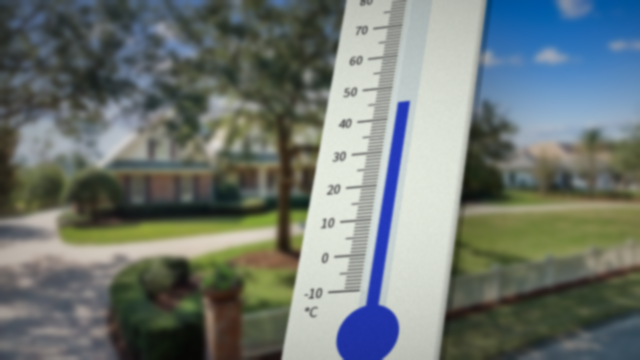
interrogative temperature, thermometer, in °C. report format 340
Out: 45
